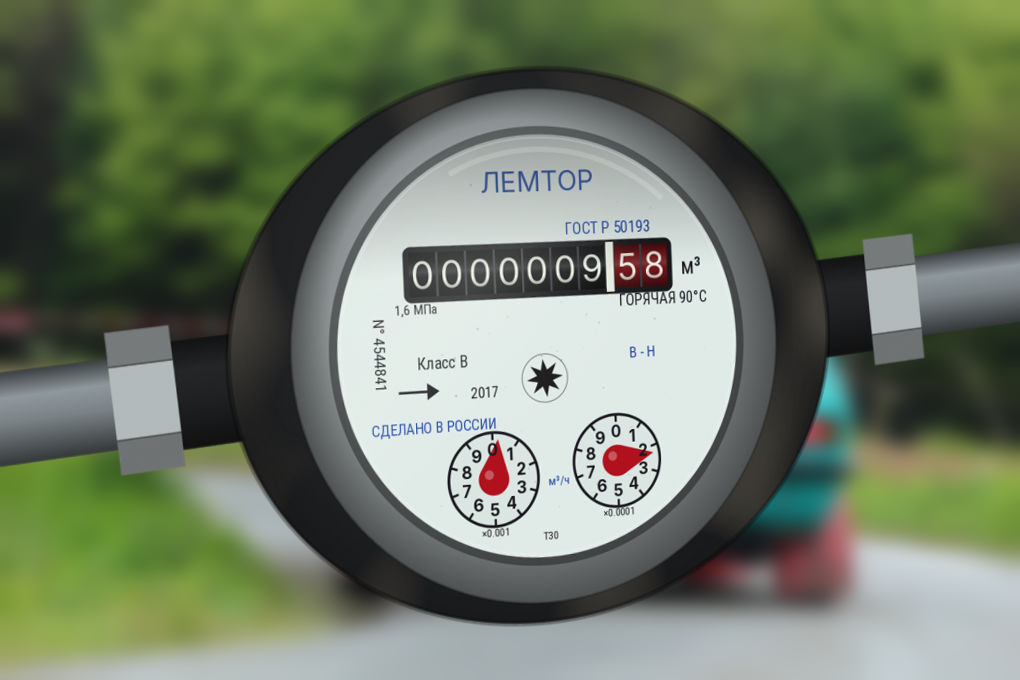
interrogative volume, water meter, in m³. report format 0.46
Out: 9.5802
